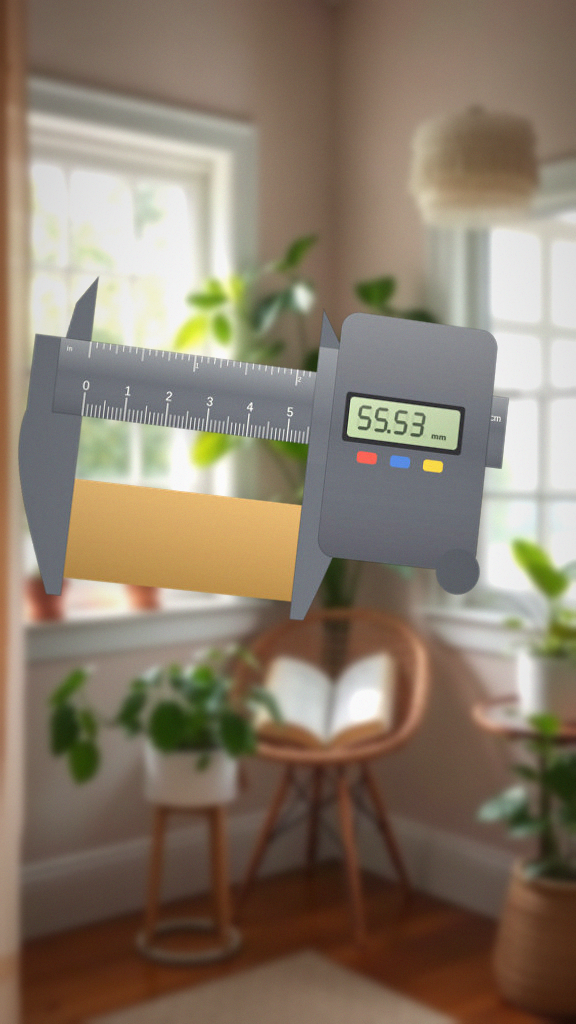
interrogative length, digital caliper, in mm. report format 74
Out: 55.53
